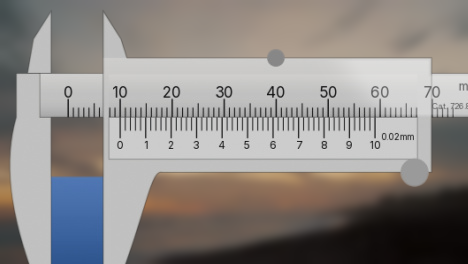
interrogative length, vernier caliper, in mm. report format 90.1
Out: 10.0
